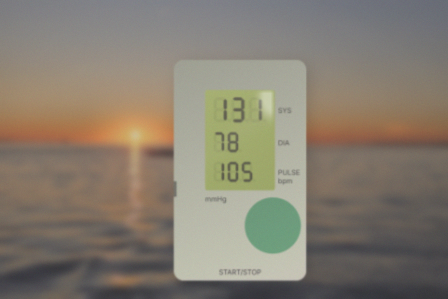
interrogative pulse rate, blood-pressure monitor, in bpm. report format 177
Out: 105
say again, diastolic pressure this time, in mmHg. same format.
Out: 78
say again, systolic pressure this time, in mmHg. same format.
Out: 131
